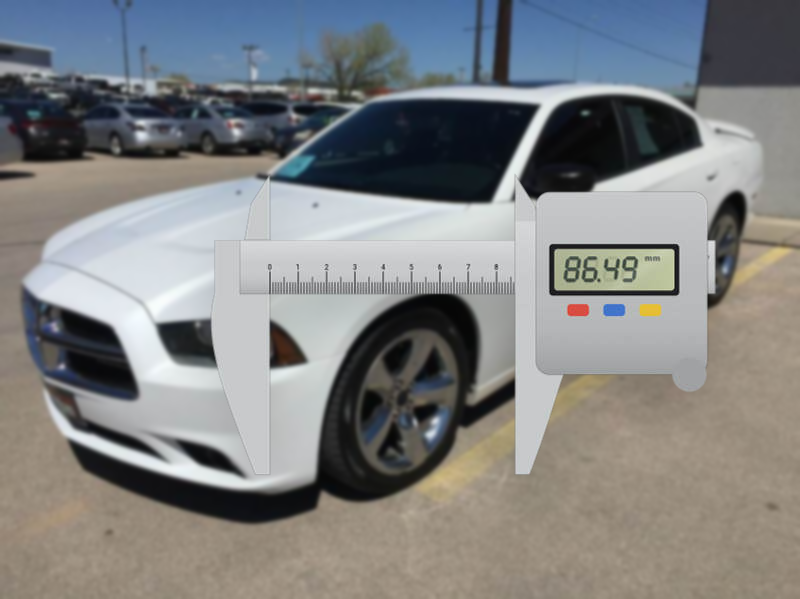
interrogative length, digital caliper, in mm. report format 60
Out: 86.49
